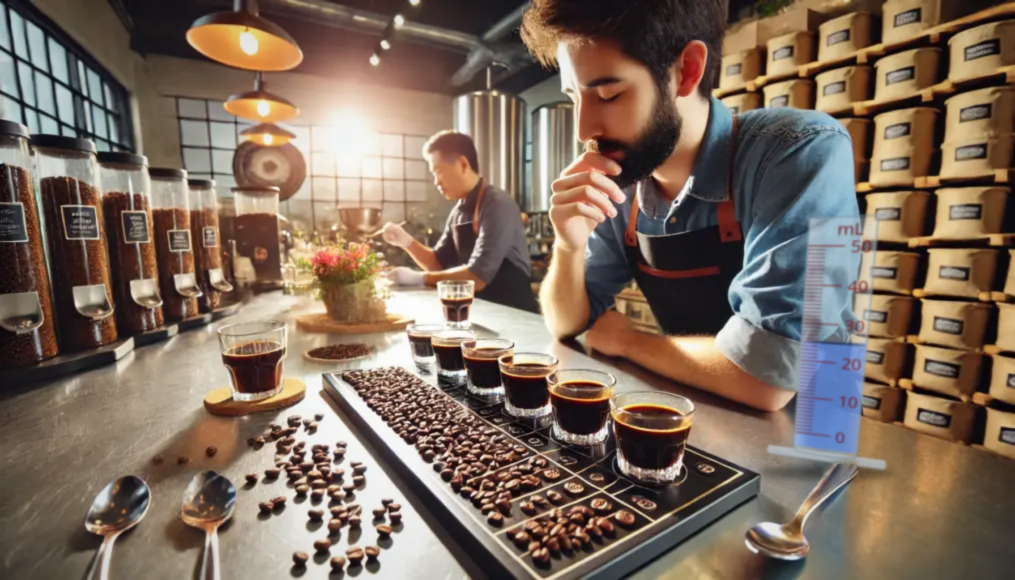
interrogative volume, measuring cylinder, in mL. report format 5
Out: 25
